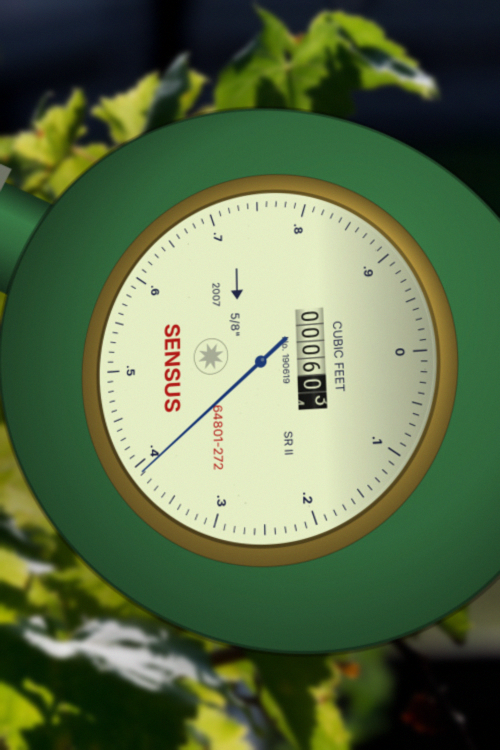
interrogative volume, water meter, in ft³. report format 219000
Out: 603.39
